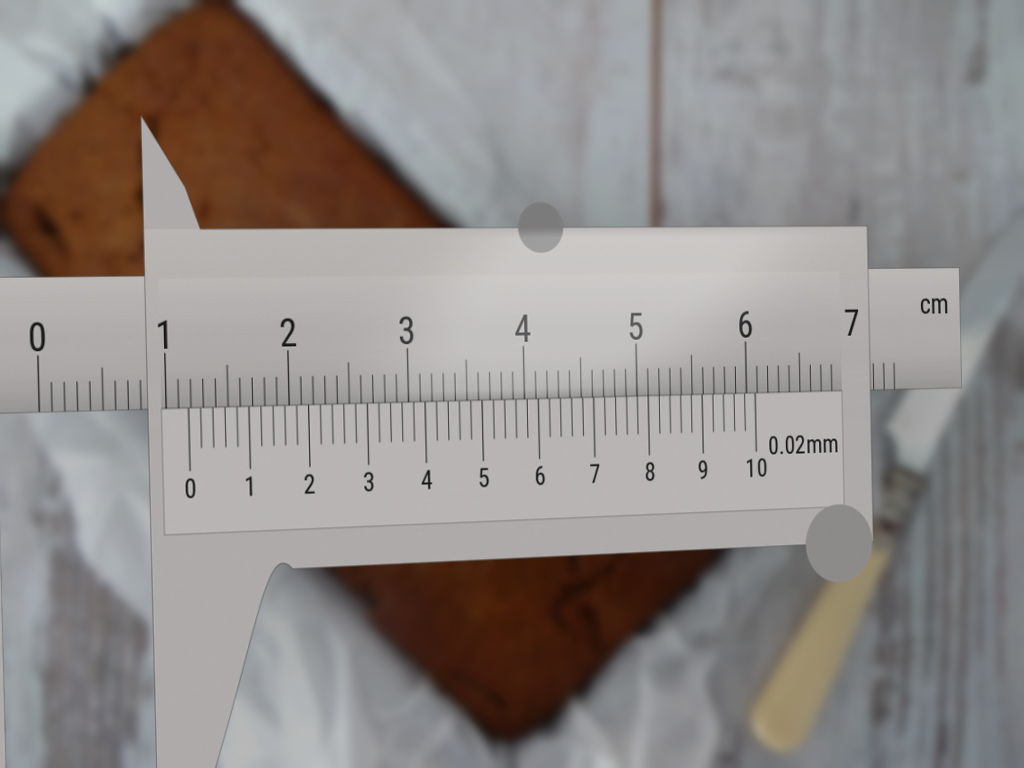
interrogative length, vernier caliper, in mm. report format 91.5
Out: 11.8
